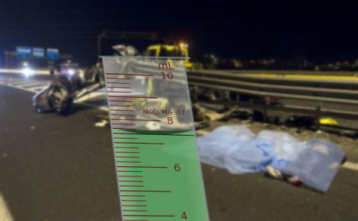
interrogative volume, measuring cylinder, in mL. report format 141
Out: 7.4
